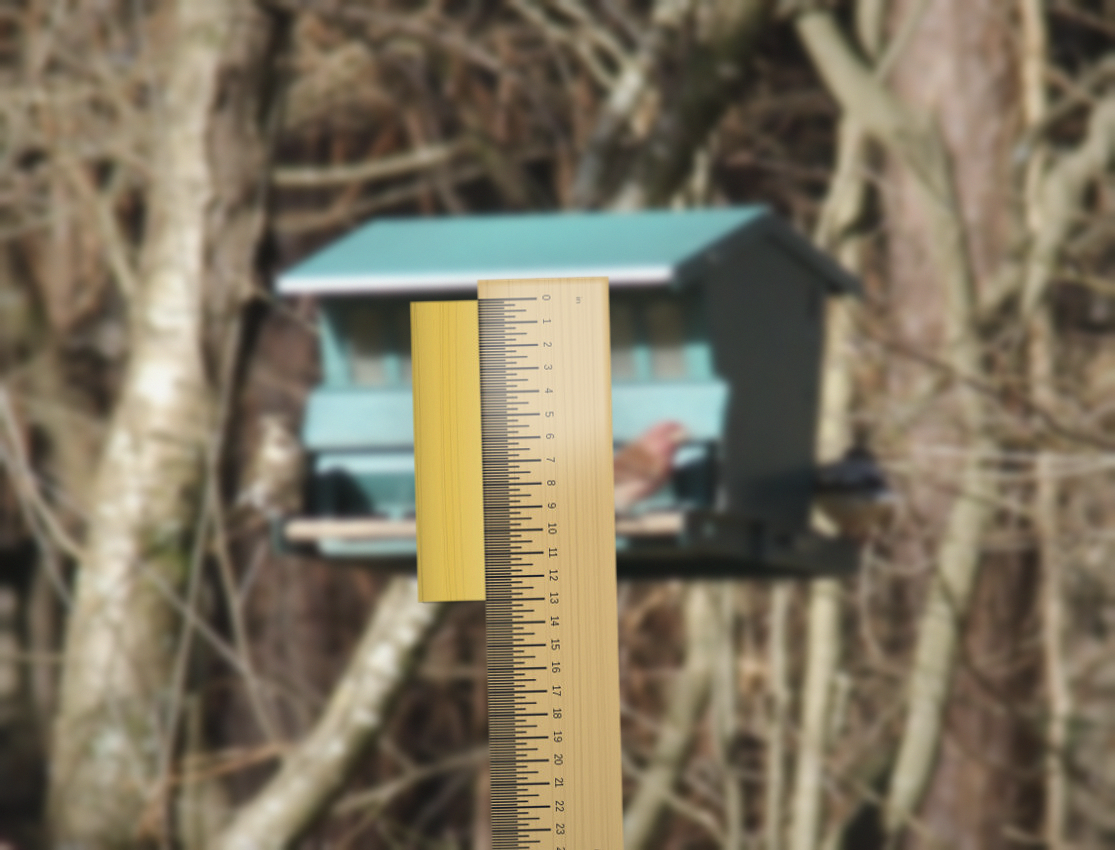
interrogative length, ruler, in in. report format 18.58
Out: 13
